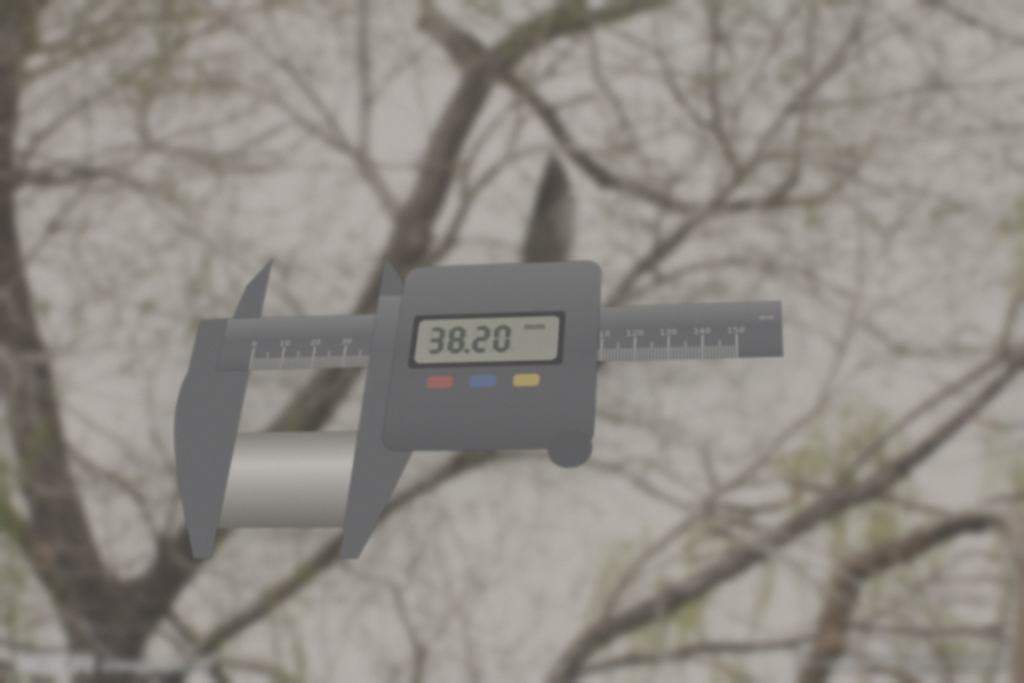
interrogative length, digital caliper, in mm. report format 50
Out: 38.20
